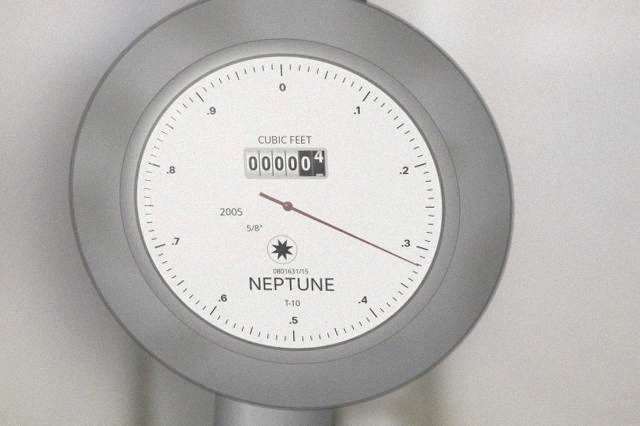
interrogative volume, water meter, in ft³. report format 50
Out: 4.32
